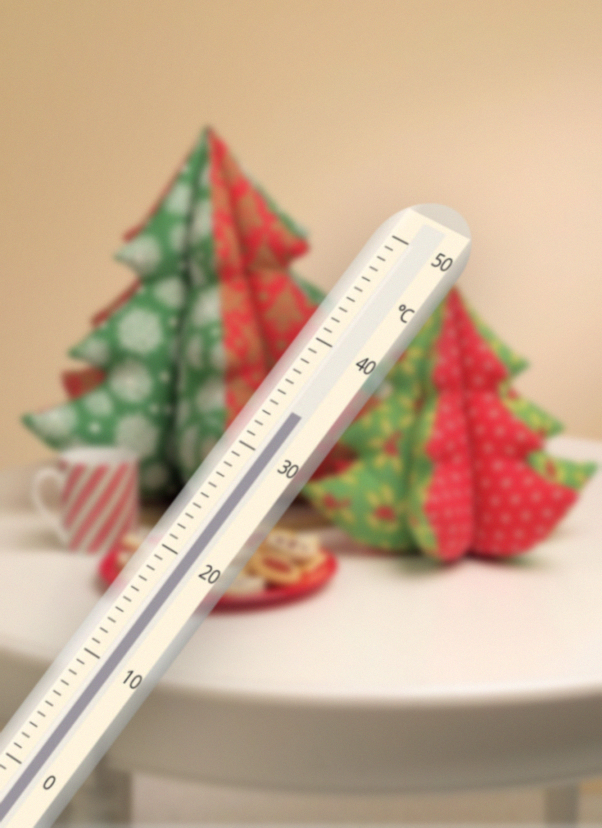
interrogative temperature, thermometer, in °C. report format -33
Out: 34
